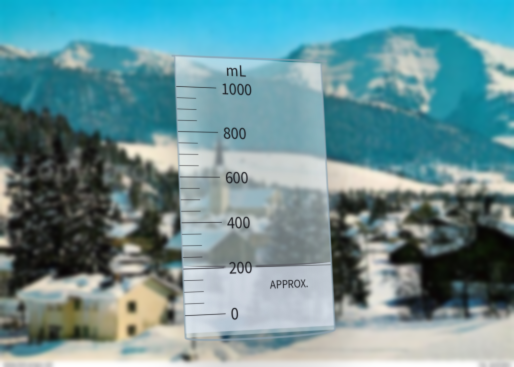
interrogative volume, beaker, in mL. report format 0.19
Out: 200
